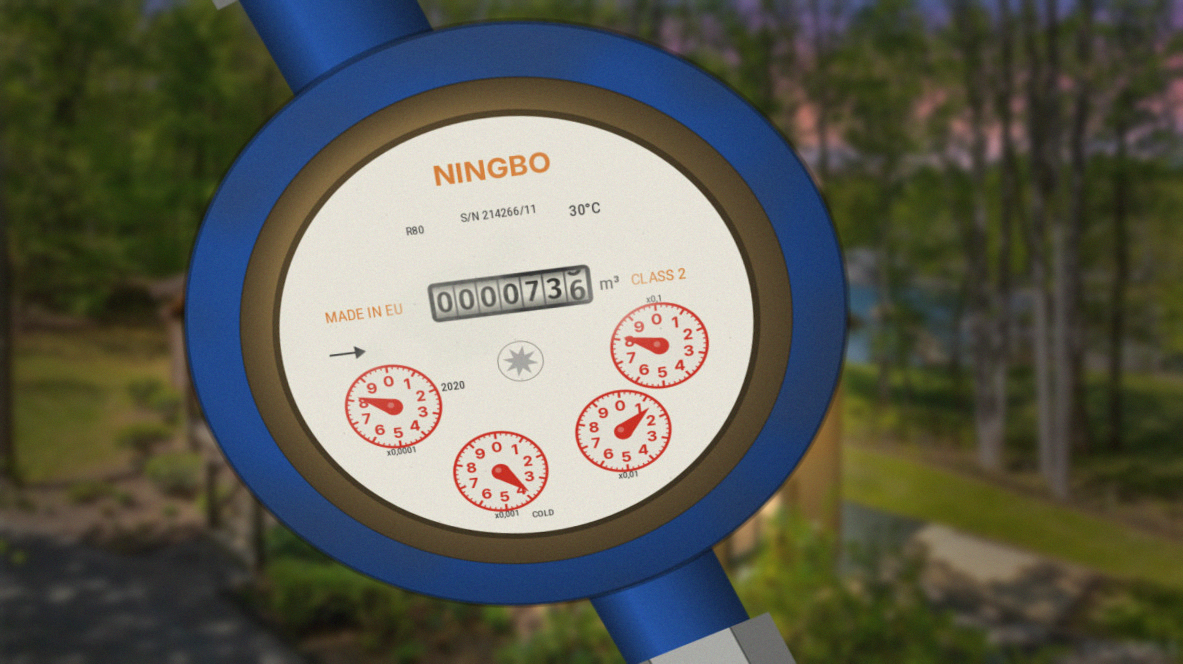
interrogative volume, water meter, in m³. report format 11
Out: 735.8138
